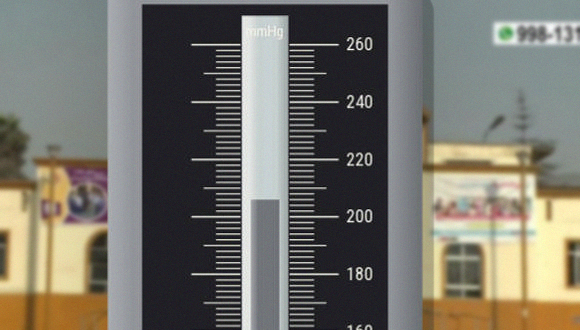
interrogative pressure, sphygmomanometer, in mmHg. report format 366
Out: 206
